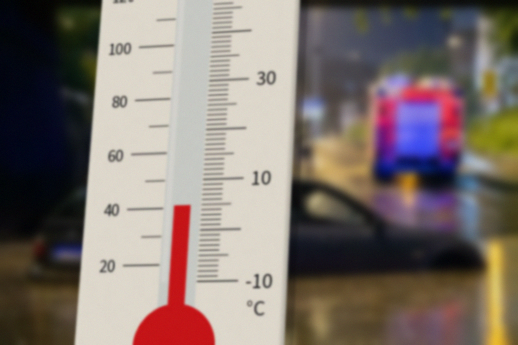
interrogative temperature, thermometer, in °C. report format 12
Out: 5
